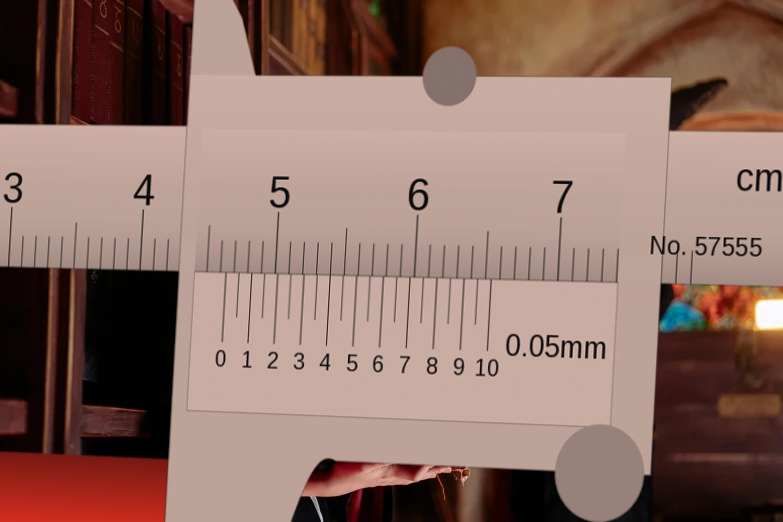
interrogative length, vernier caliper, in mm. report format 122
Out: 46.4
